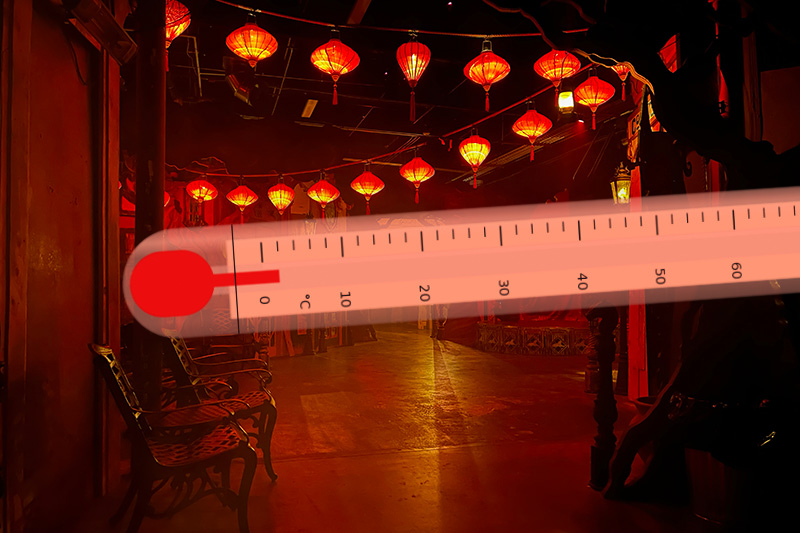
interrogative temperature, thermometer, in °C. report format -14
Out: 2
